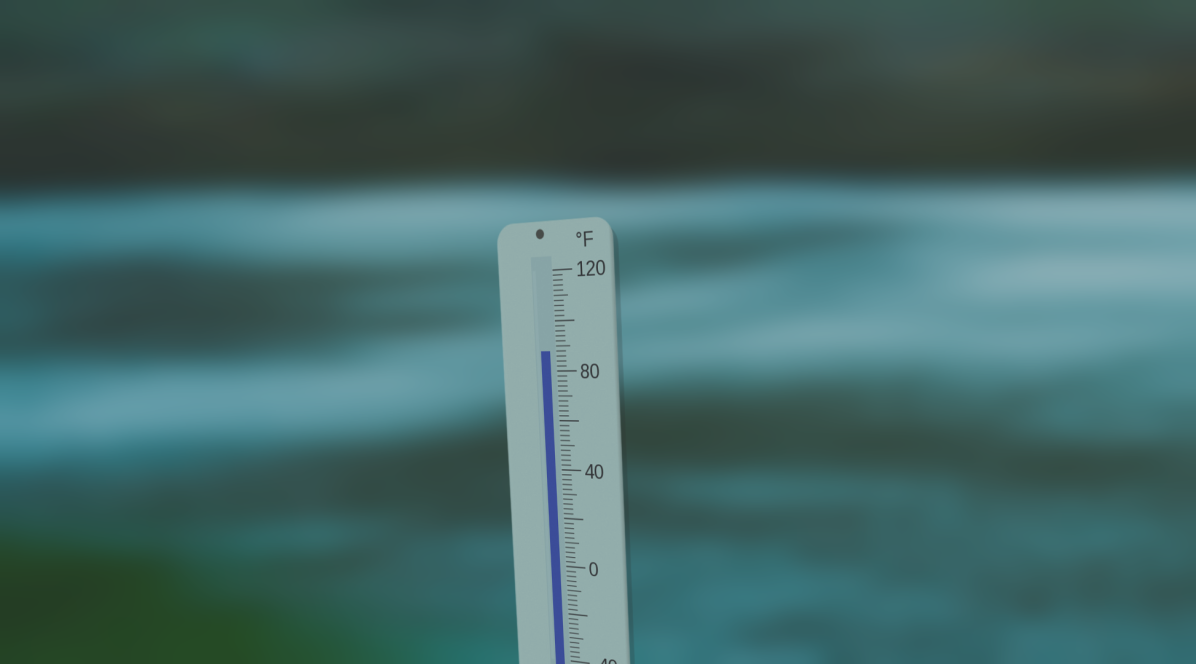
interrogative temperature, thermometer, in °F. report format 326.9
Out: 88
